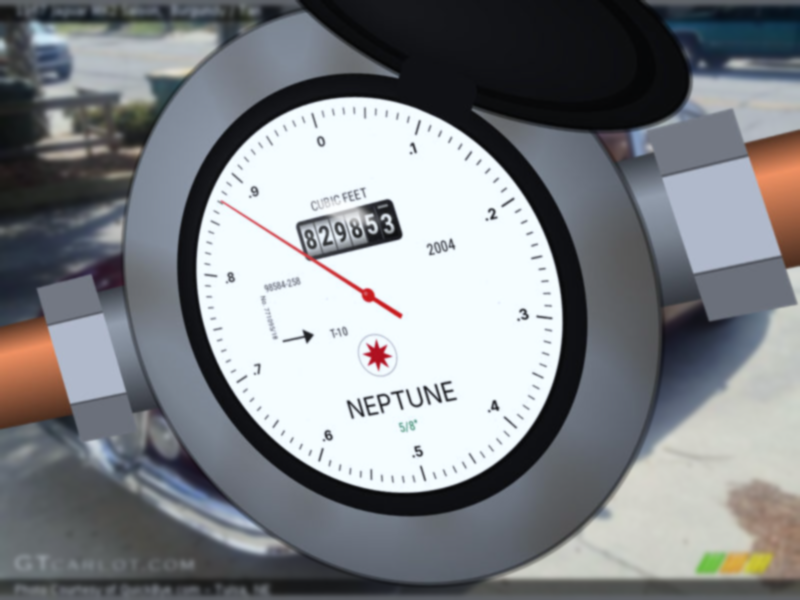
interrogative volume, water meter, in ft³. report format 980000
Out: 829852.87
